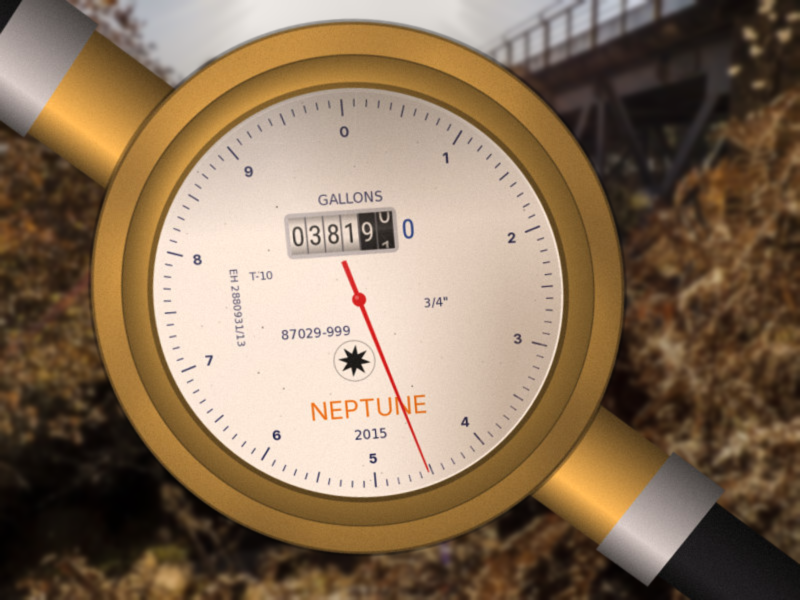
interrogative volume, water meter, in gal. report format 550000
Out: 381904.5
